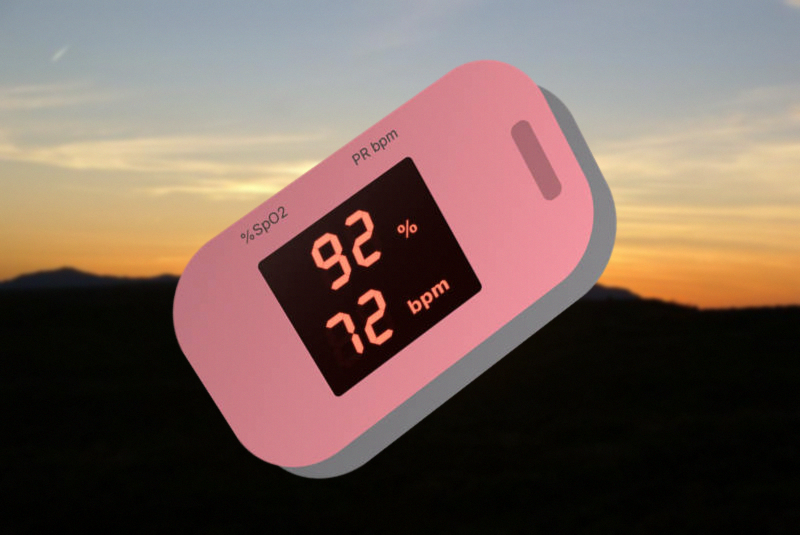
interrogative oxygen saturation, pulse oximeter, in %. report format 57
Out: 92
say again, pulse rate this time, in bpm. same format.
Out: 72
